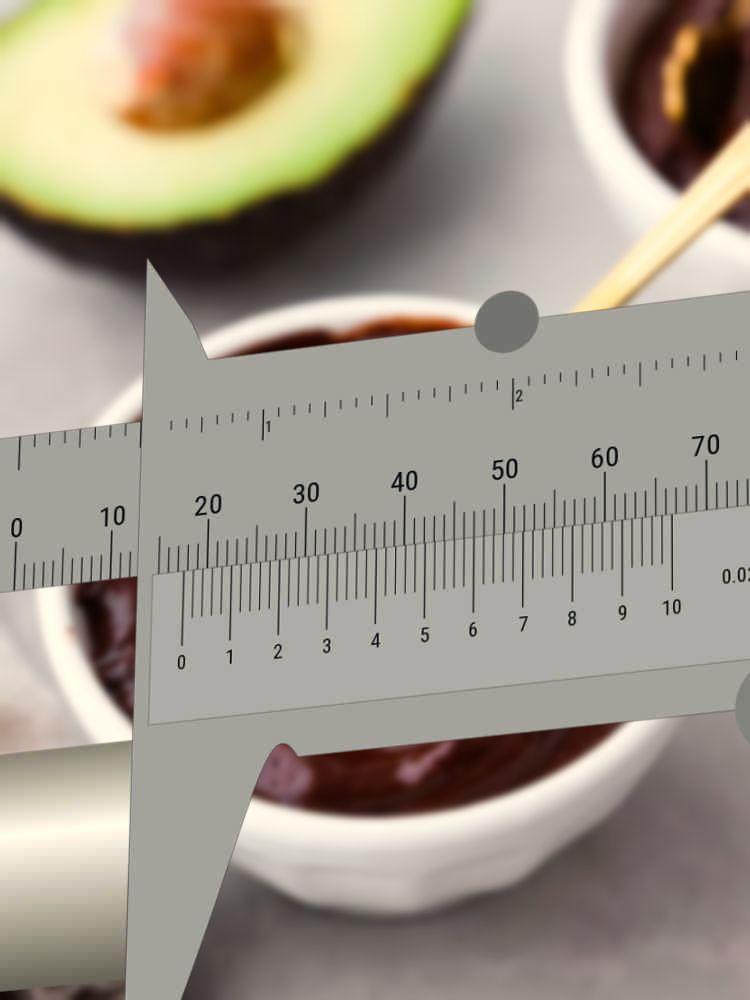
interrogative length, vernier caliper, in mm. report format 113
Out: 17.6
